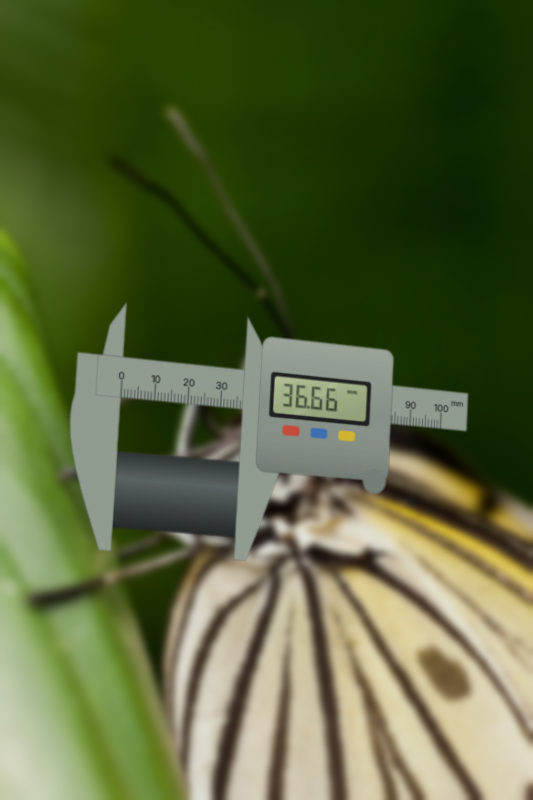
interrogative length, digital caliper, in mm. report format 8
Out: 36.66
